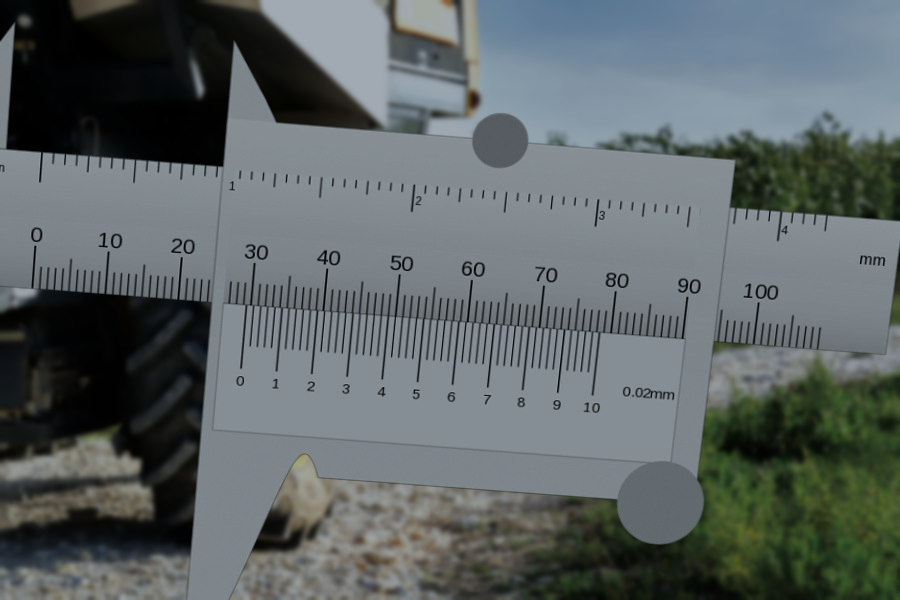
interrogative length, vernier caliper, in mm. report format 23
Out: 29.4
